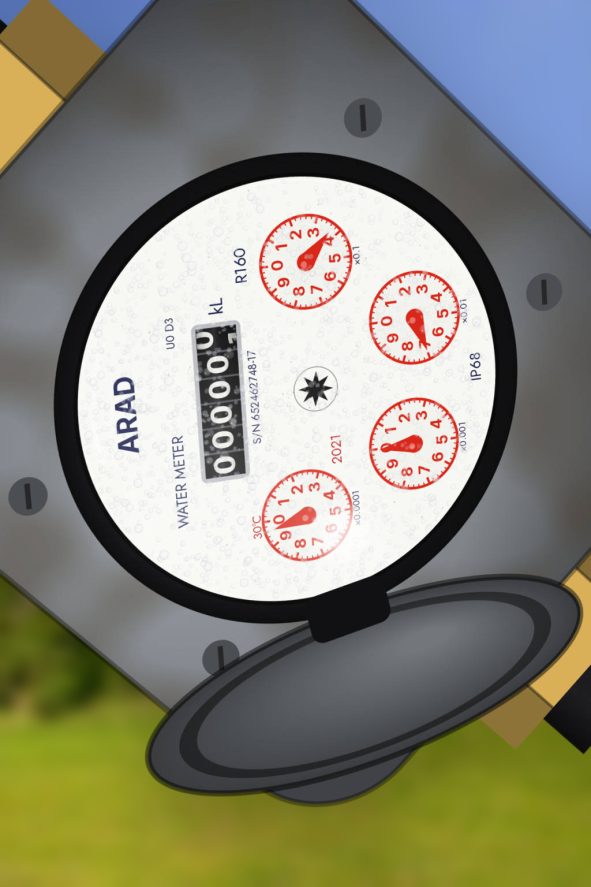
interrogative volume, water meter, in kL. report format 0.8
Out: 0.3699
